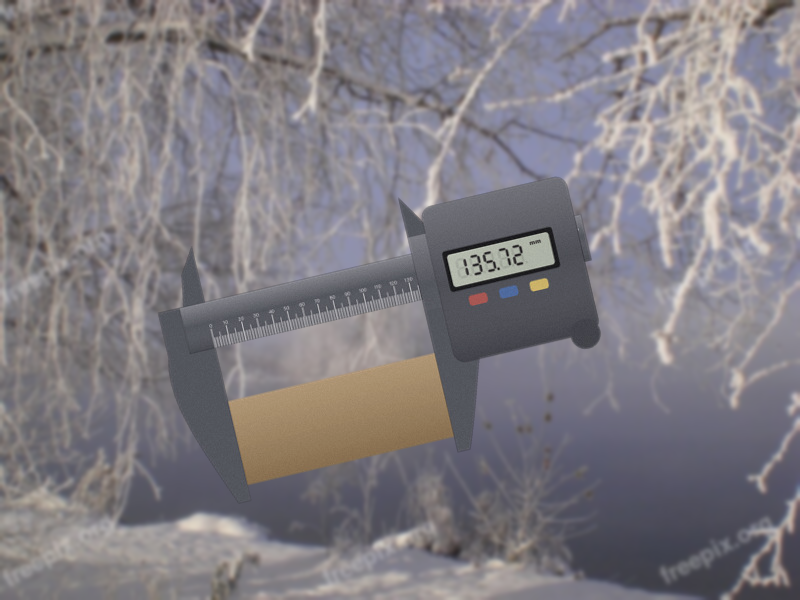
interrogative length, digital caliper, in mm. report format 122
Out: 135.72
